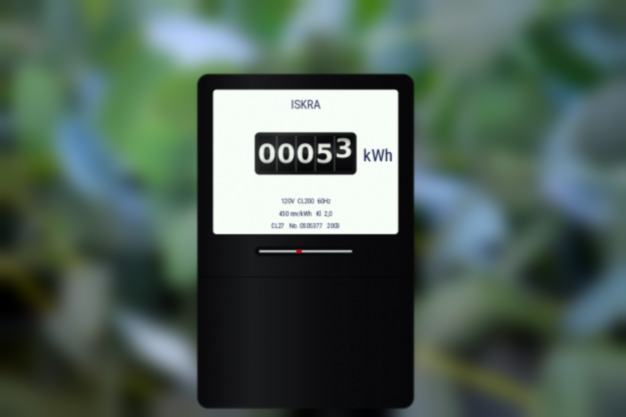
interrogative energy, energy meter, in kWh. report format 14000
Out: 53
